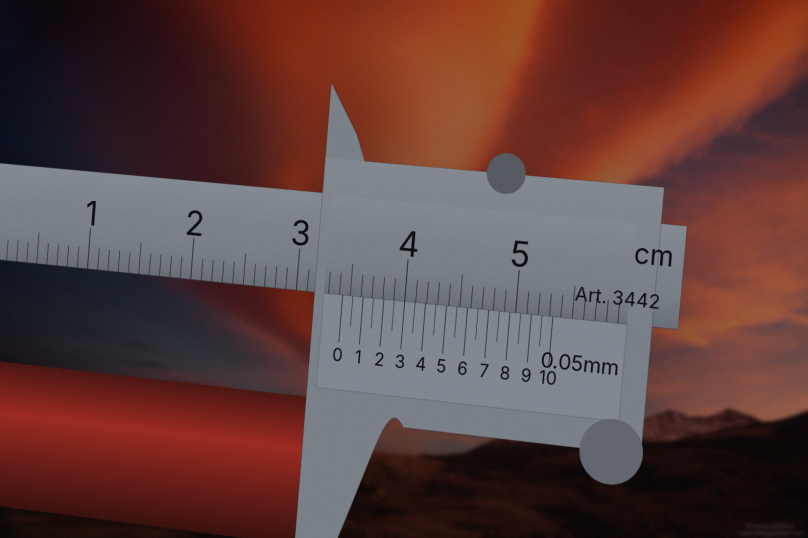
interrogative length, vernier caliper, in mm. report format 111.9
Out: 34.3
